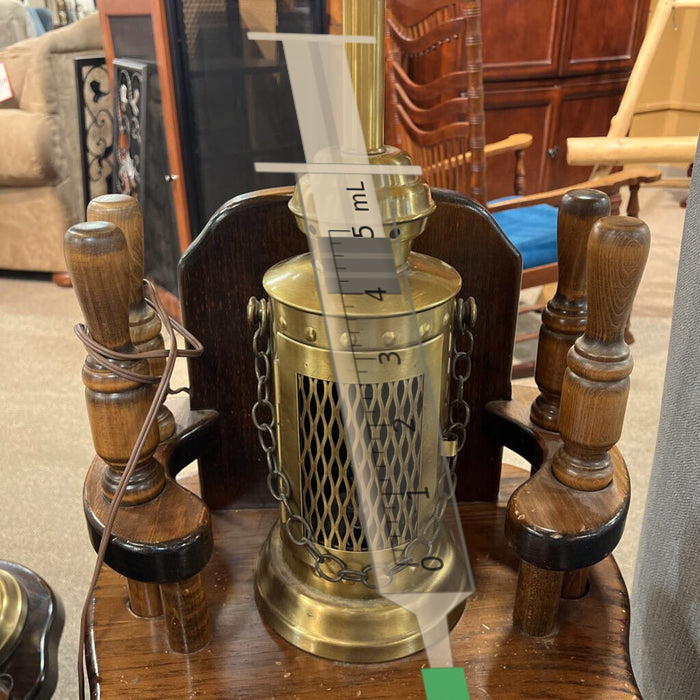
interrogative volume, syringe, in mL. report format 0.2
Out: 4
